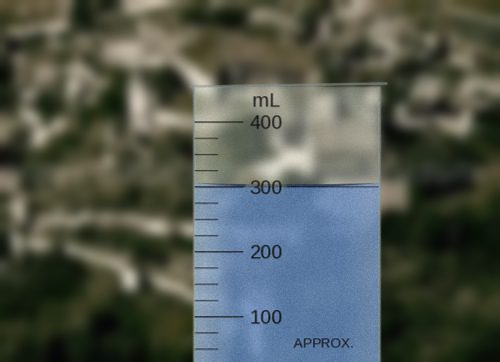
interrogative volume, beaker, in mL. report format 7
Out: 300
